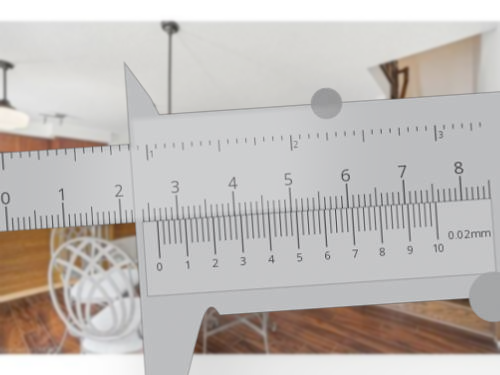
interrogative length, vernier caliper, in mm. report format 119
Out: 26.4
